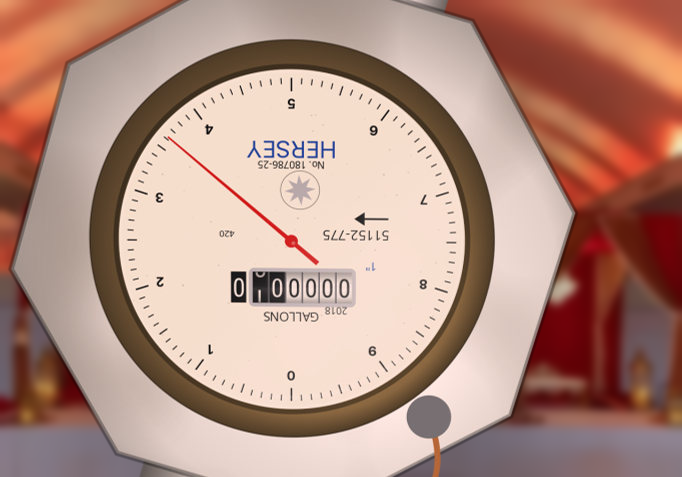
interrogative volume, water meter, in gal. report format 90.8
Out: 13.6
